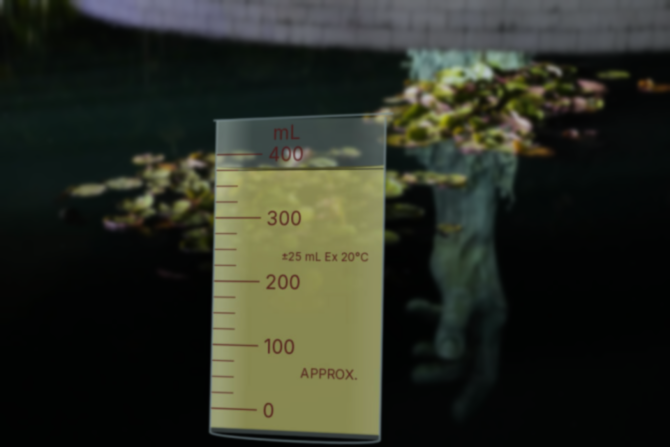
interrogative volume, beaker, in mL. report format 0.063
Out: 375
